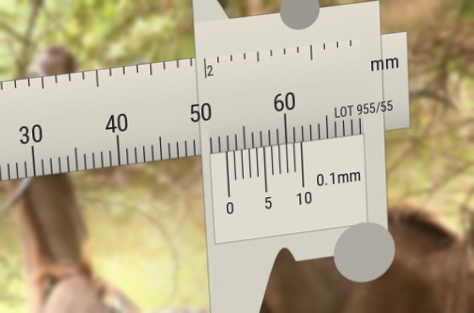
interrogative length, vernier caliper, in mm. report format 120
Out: 52.8
